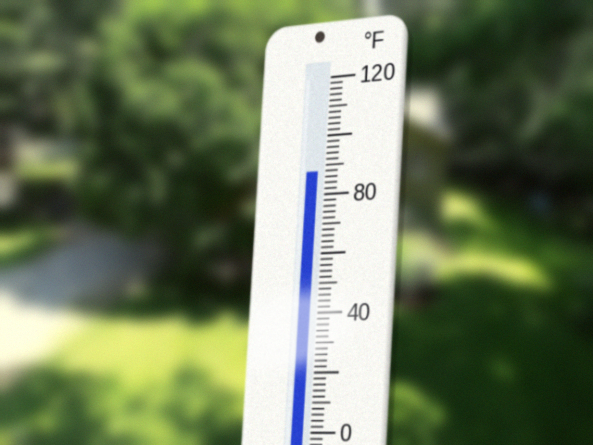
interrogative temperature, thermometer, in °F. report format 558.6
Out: 88
